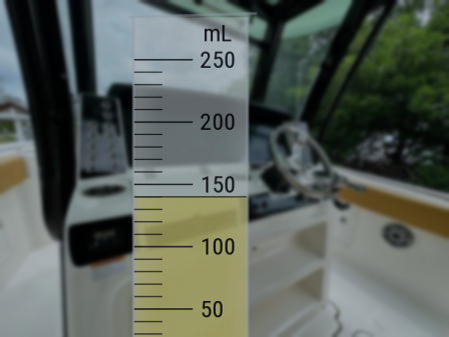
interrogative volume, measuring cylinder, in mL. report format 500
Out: 140
